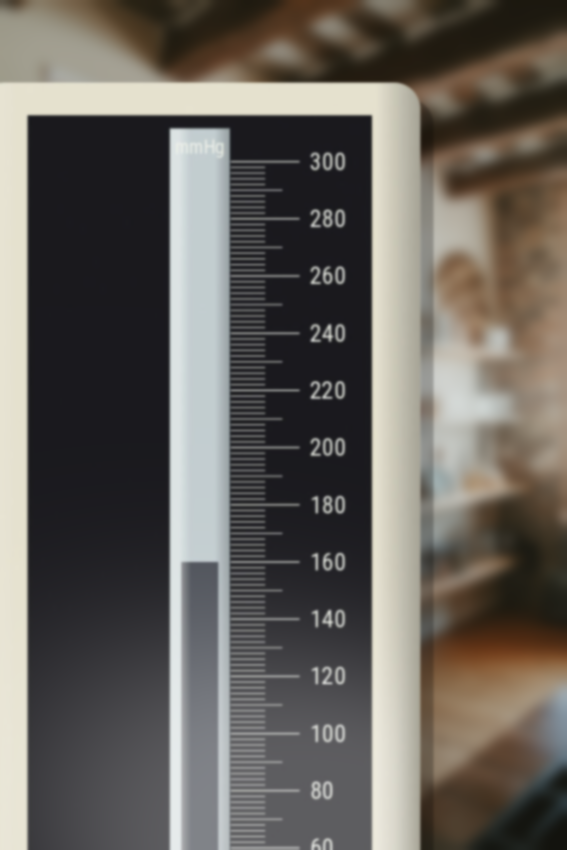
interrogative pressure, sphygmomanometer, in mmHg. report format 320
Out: 160
